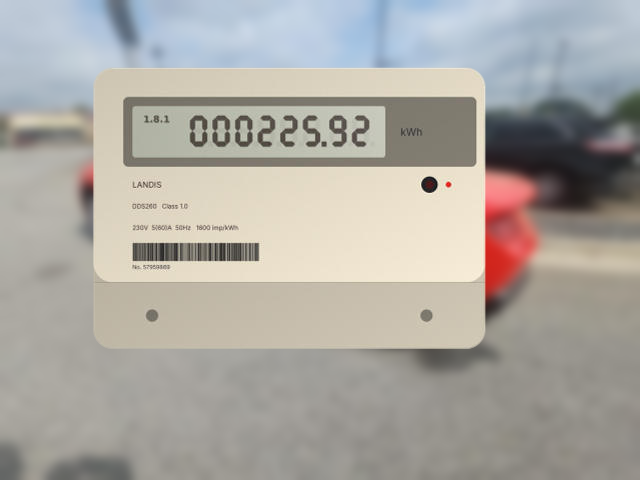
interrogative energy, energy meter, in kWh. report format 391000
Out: 225.92
